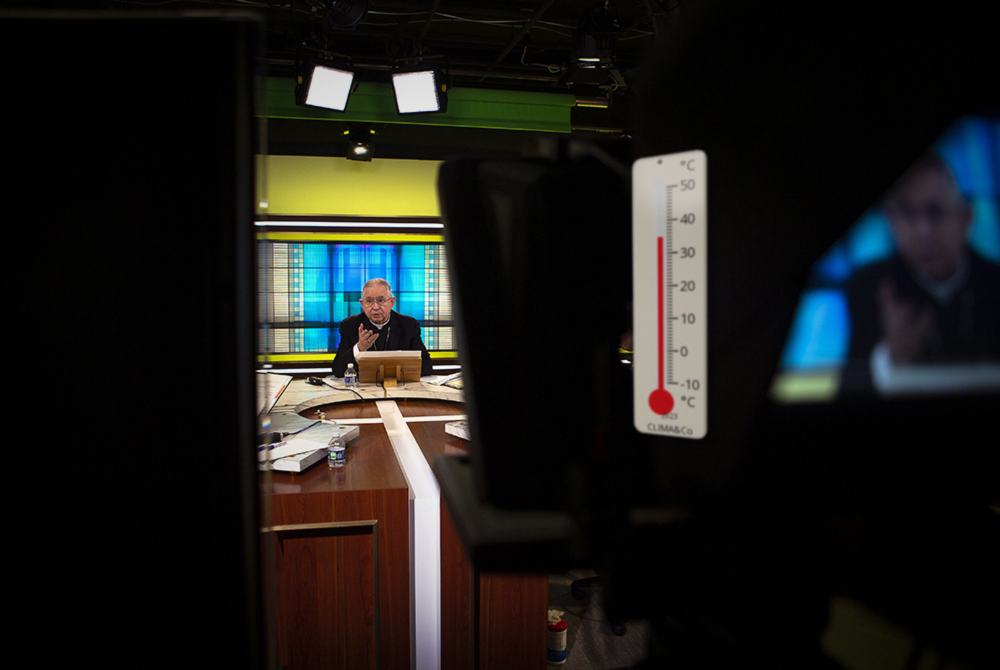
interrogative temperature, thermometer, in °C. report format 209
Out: 35
